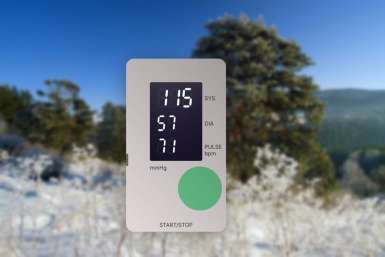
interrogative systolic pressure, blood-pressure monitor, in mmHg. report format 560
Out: 115
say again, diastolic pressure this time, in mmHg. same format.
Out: 57
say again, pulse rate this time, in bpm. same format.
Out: 71
